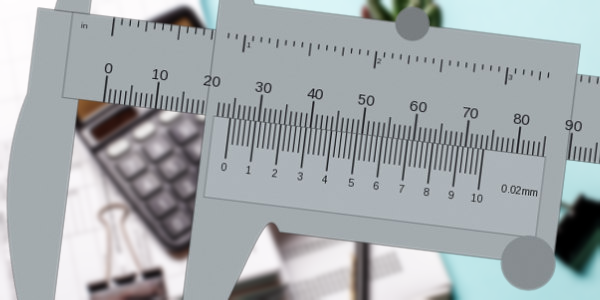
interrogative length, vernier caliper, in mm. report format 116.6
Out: 24.5
